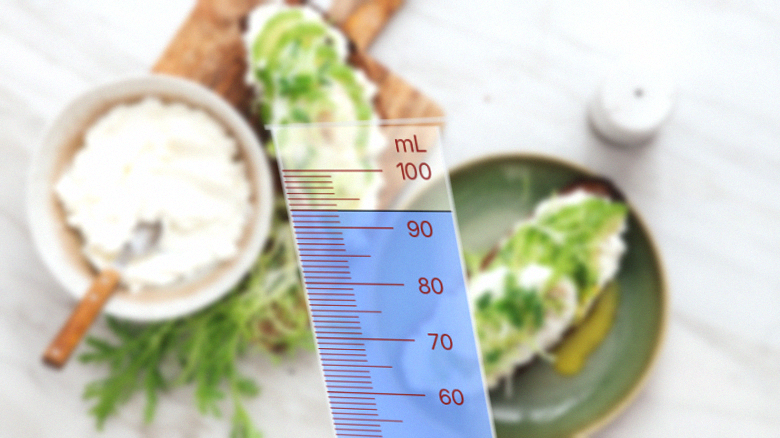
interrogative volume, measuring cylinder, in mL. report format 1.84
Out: 93
